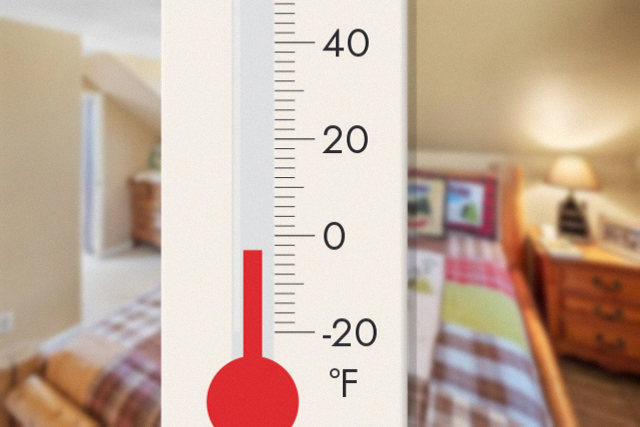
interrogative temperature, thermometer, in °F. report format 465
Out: -3
